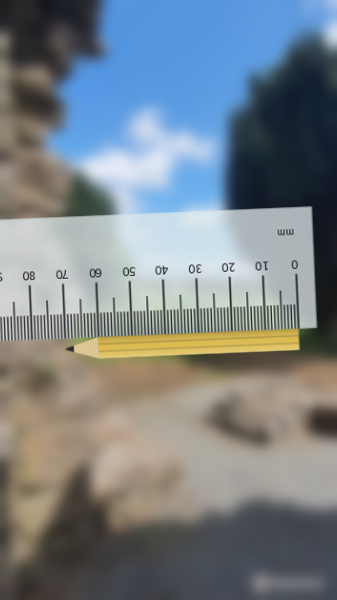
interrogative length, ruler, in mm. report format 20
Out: 70
